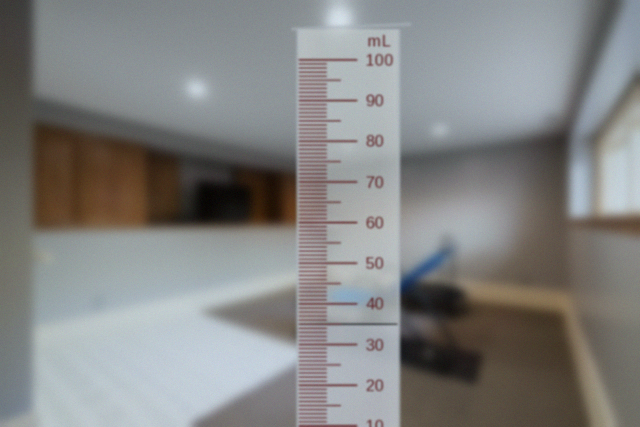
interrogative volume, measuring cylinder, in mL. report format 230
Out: 35
